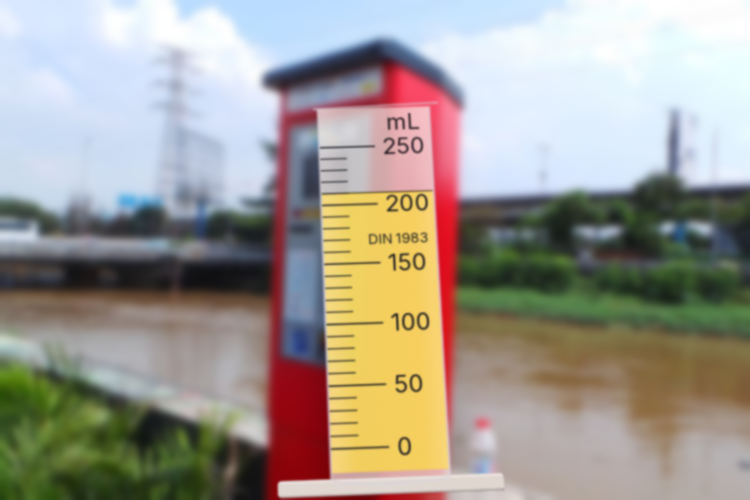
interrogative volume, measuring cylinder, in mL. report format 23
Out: 210
